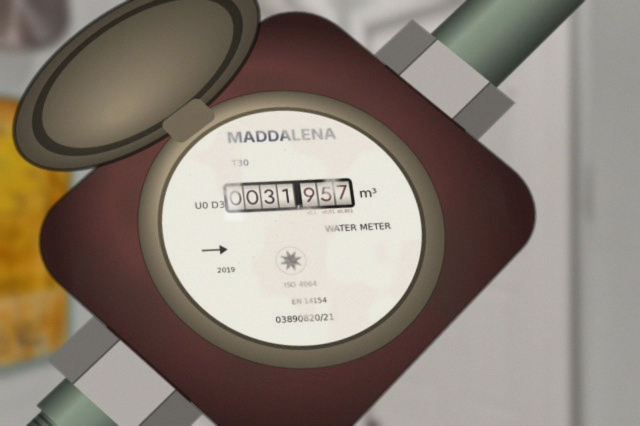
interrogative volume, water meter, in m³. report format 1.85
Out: 31.957
